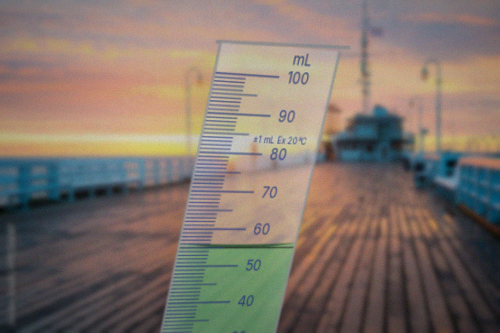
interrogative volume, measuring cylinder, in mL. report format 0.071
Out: 55
